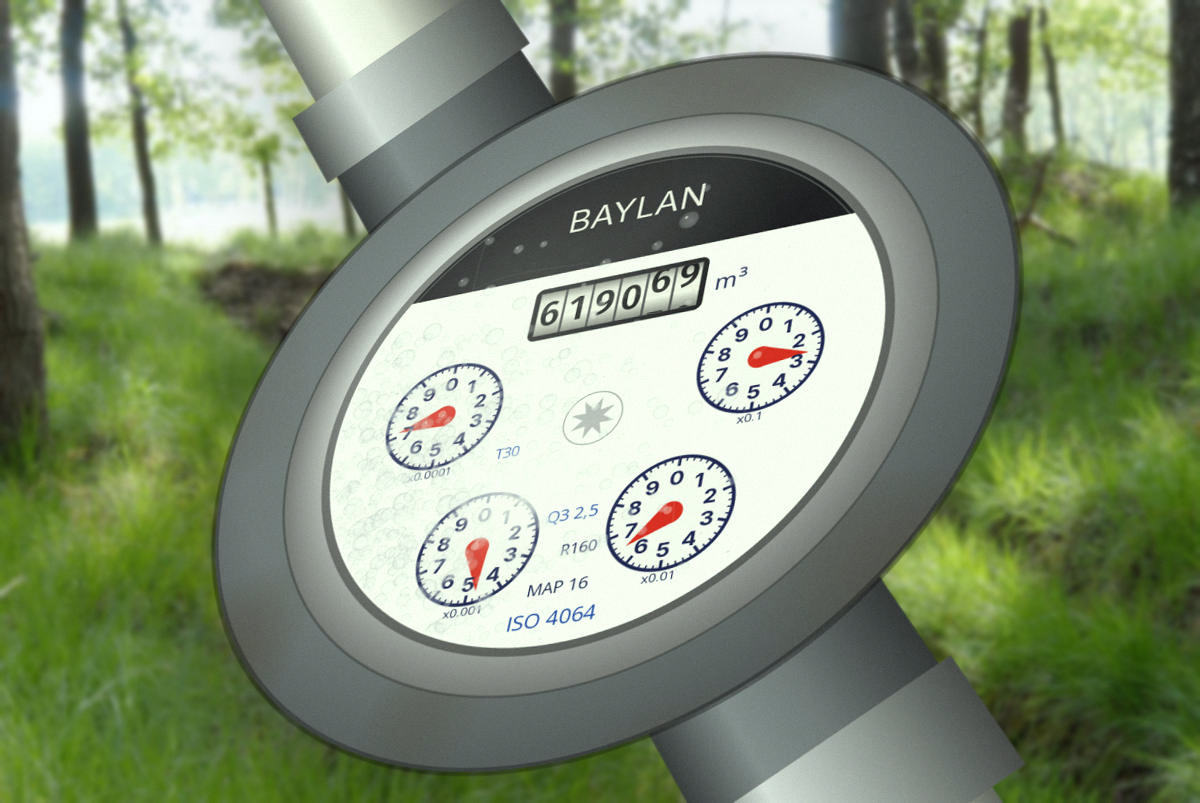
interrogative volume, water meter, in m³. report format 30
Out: 619069.2647
